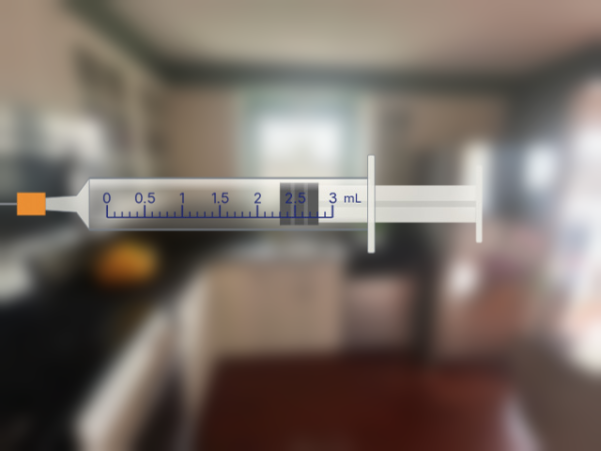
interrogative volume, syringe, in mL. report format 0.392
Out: 2.3
